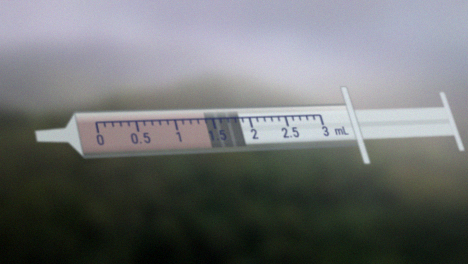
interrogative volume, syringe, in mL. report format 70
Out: 1.4
